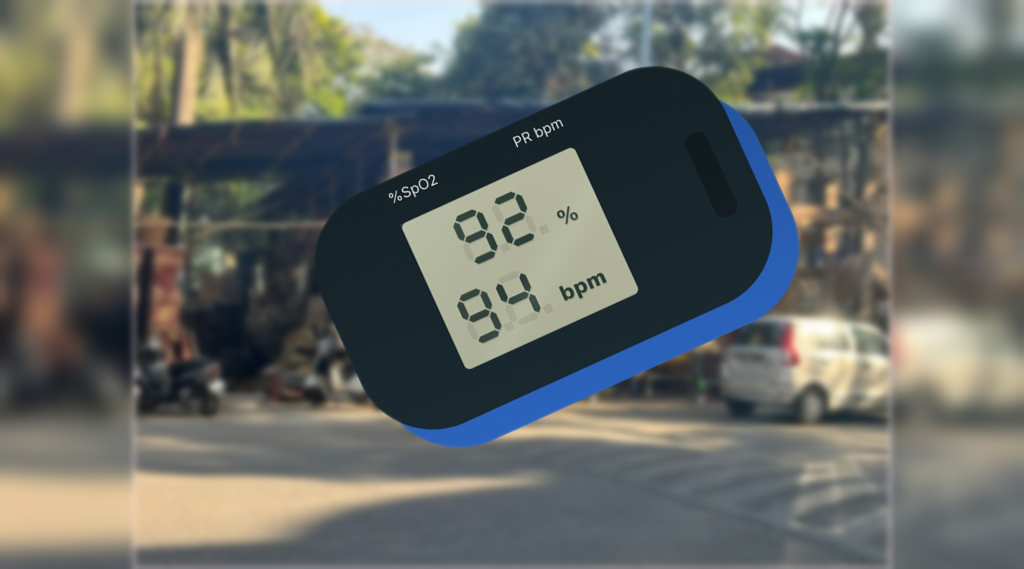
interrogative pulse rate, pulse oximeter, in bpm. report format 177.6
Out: 94
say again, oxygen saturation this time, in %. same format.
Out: 92
